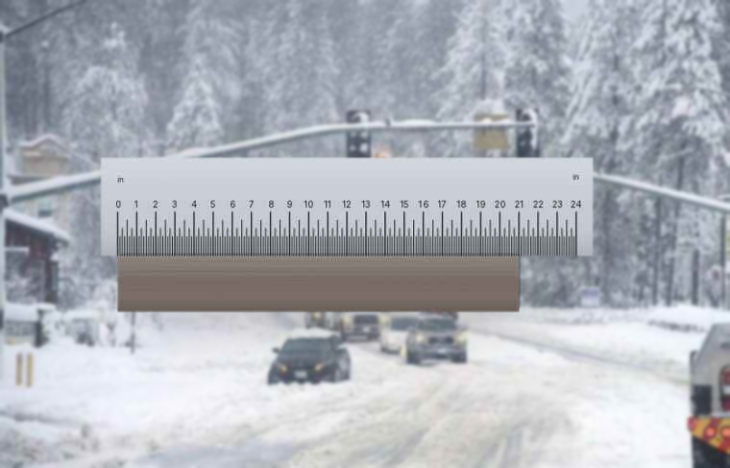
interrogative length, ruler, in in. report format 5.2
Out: 21
